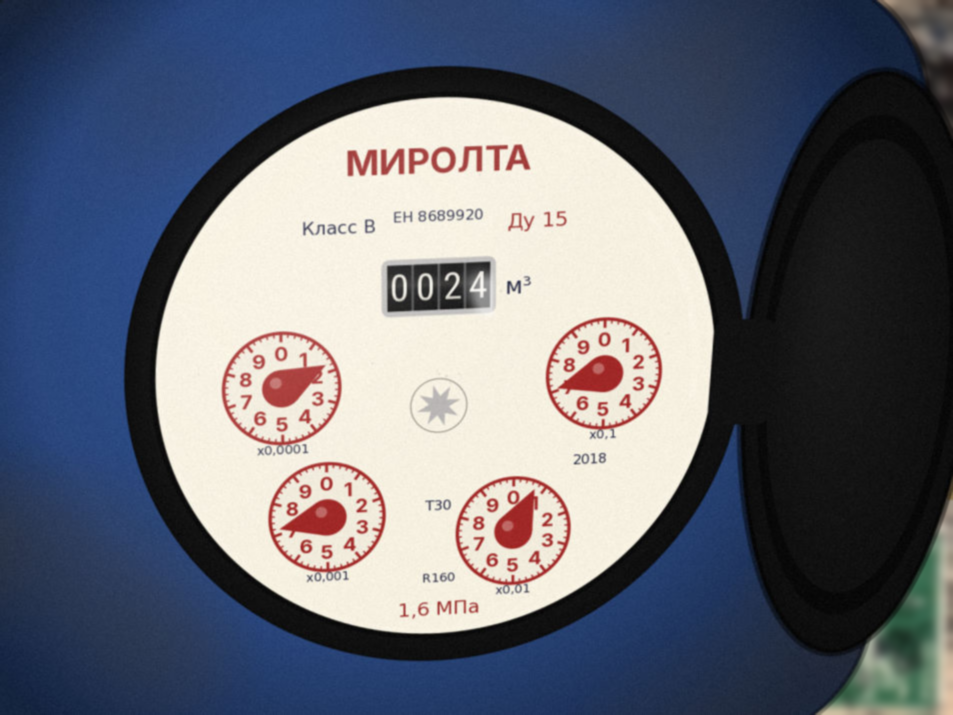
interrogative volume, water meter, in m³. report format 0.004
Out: 24.7071
